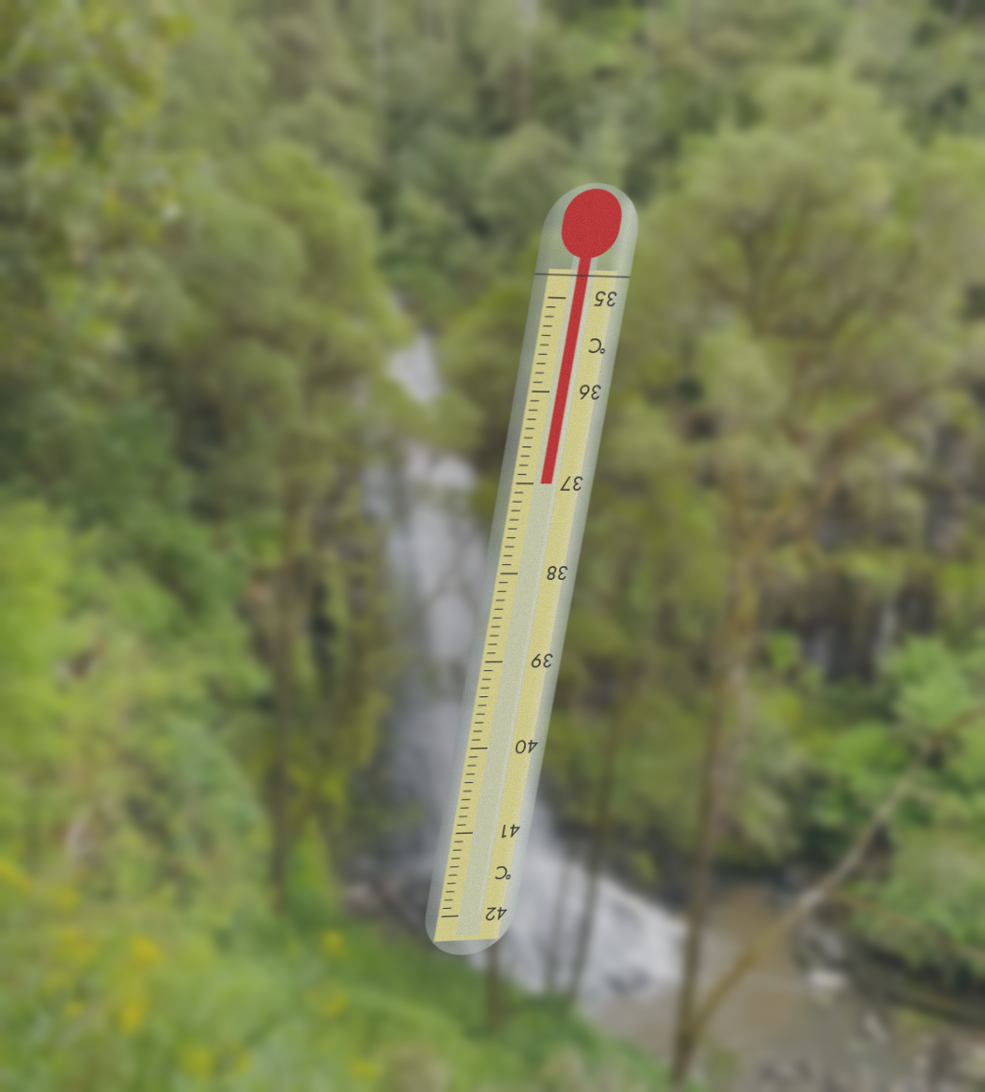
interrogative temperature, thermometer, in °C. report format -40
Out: 37
